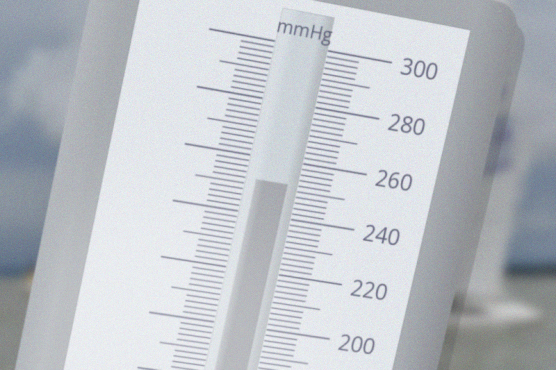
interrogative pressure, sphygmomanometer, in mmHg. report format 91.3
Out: 252
